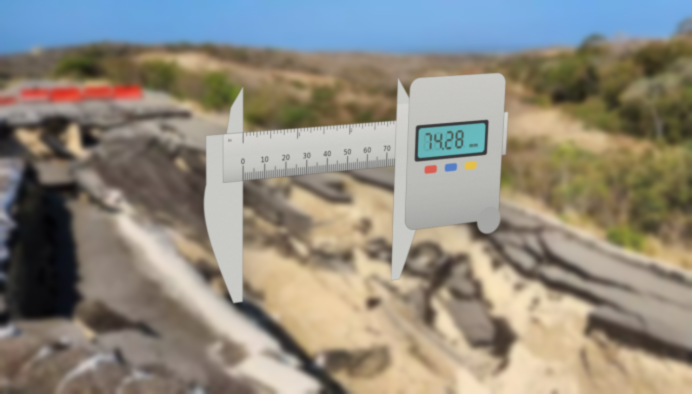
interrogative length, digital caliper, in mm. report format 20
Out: 74.28
